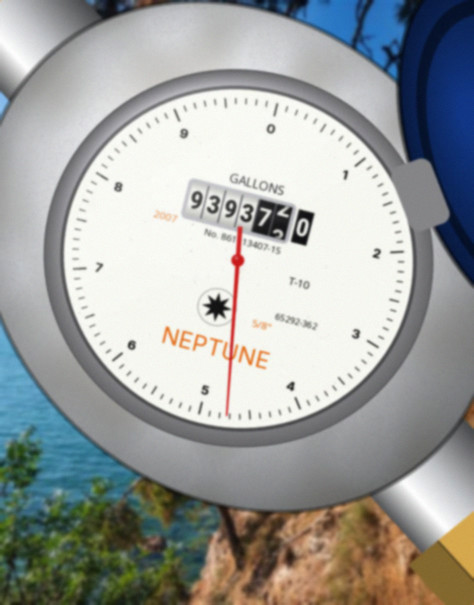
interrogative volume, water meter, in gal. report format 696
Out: 9393724.7
